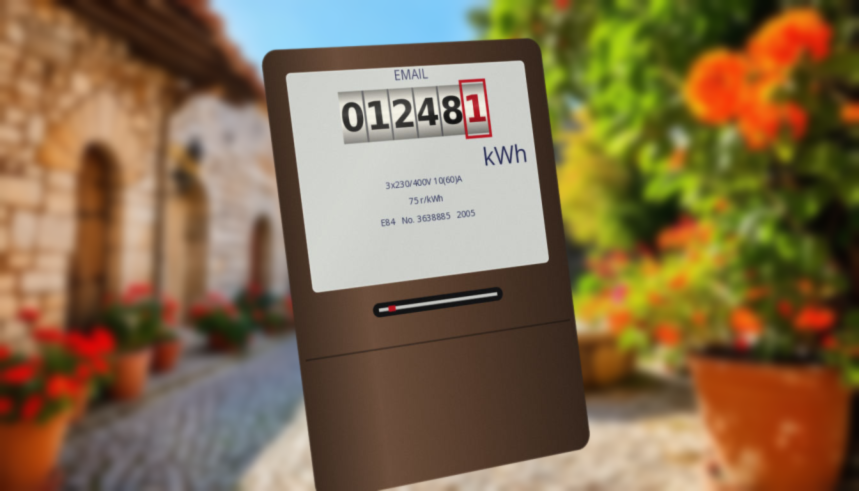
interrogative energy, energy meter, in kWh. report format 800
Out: 1248.1
